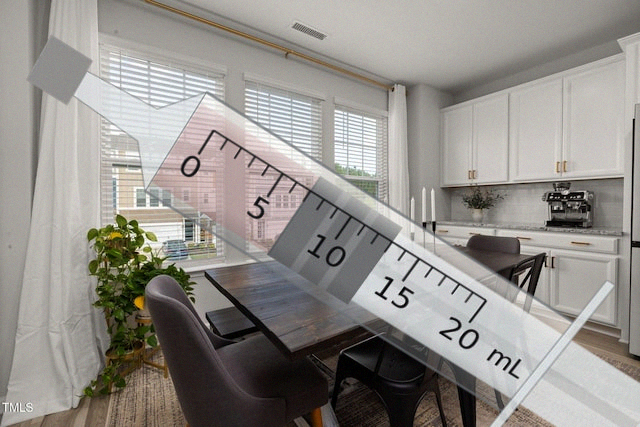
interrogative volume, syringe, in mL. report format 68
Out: 7
